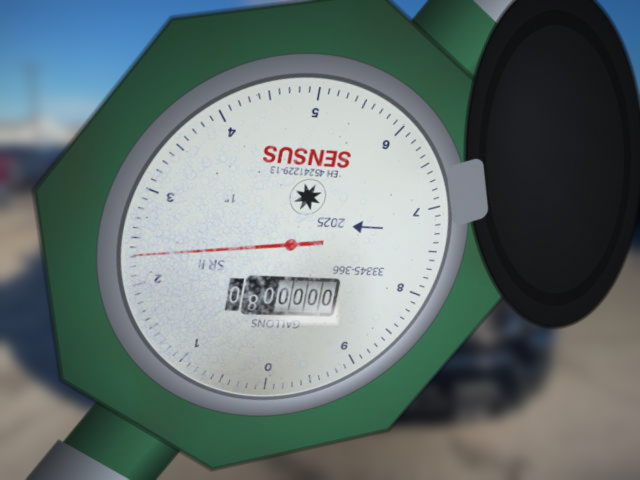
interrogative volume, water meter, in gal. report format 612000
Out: 82.3
